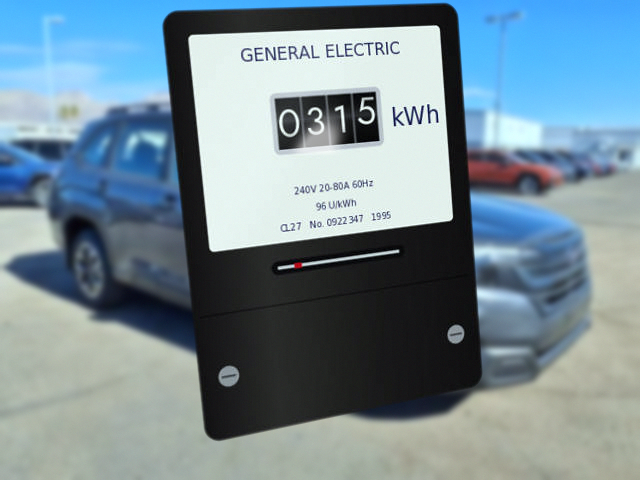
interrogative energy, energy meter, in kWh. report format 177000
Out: 315
